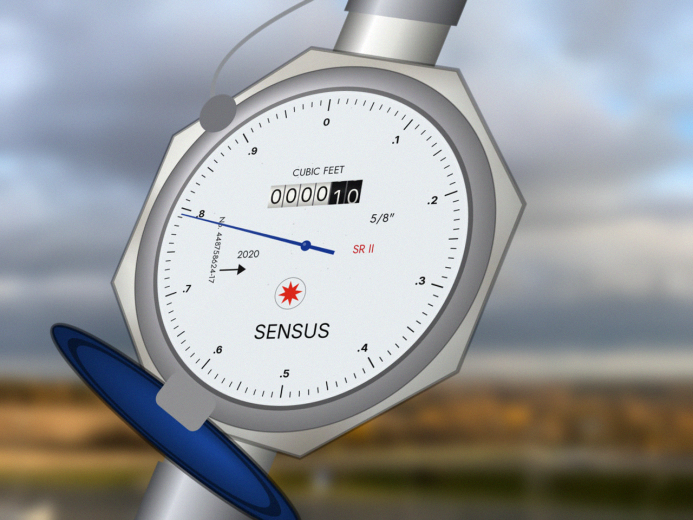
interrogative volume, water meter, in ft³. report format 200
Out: 9.79
